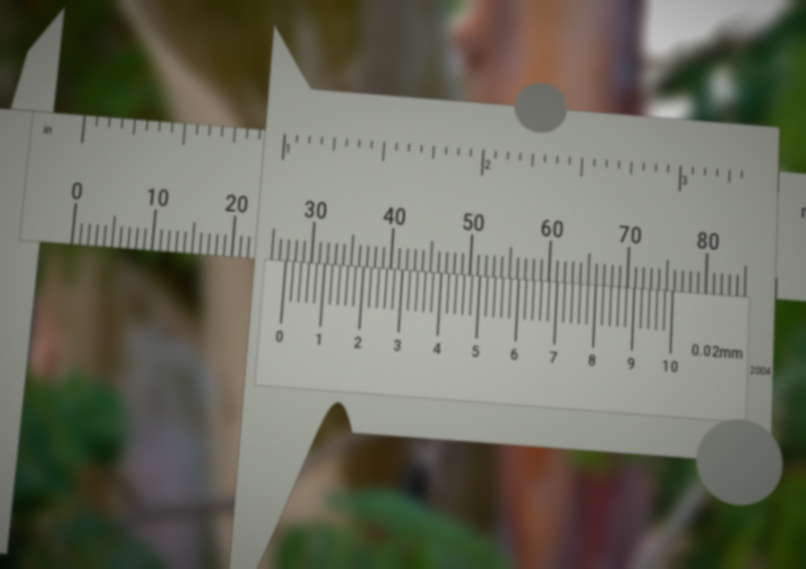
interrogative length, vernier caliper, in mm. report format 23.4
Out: 26.8
